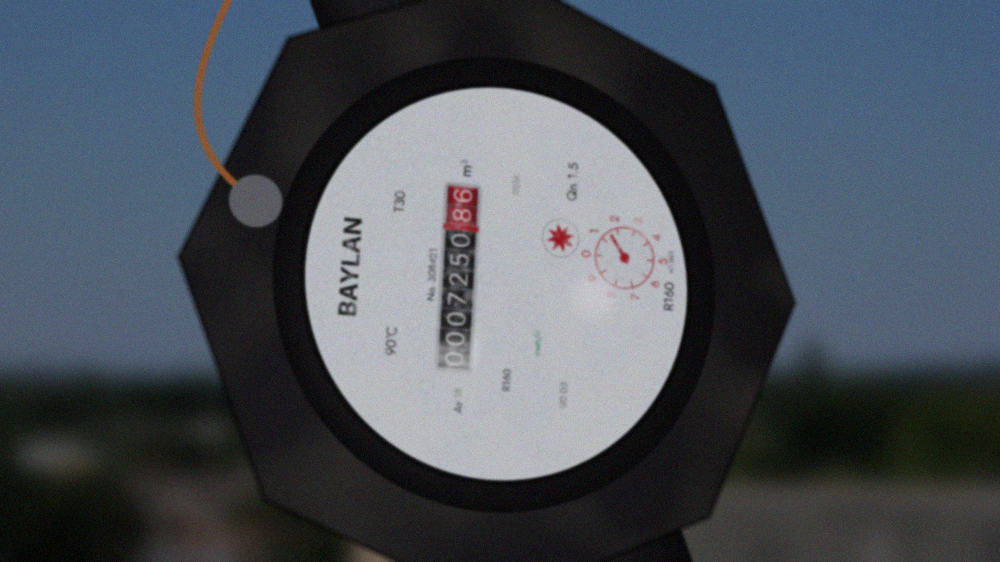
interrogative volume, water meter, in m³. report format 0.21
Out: 7250.861
